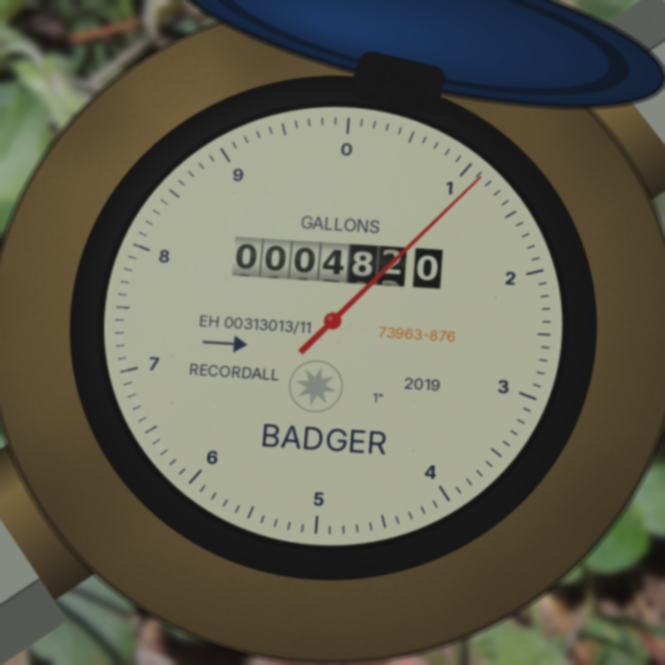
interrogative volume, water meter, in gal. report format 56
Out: 4821.1
